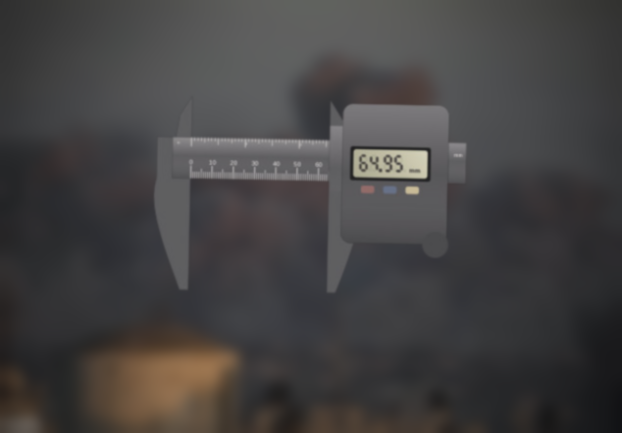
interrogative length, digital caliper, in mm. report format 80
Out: 64.95
